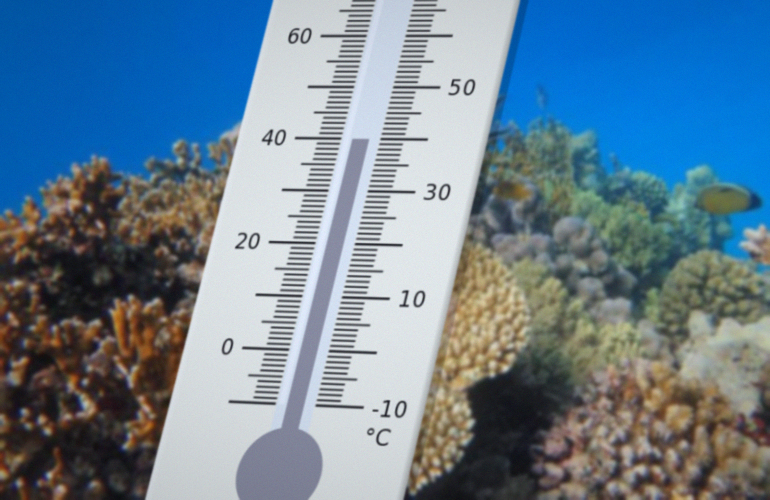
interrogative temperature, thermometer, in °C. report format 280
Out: 40
